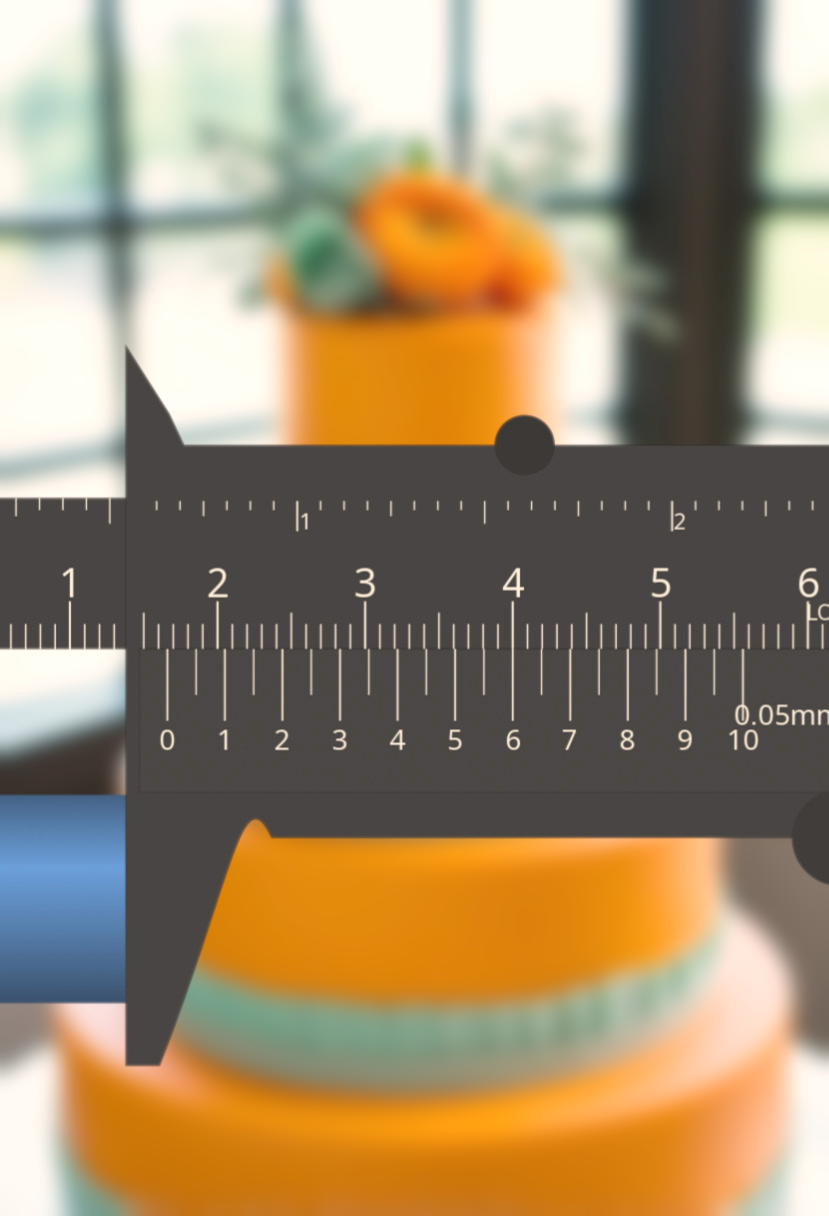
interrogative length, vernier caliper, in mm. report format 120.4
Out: 16.6
